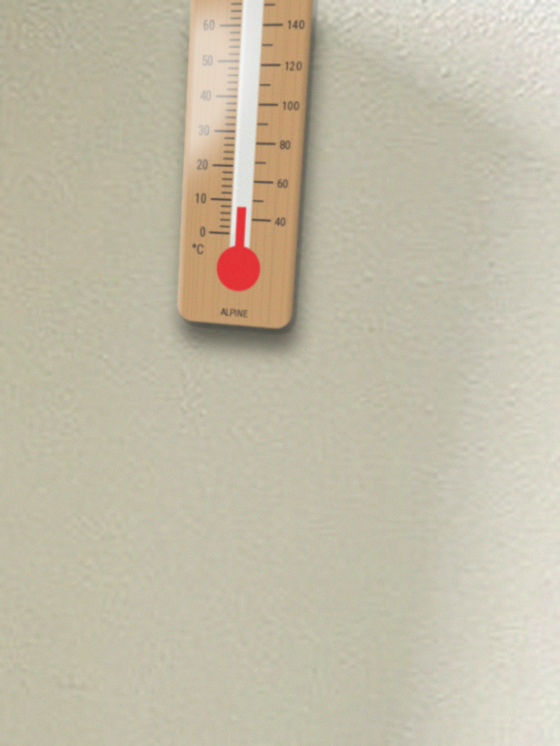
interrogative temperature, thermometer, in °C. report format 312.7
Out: 8
